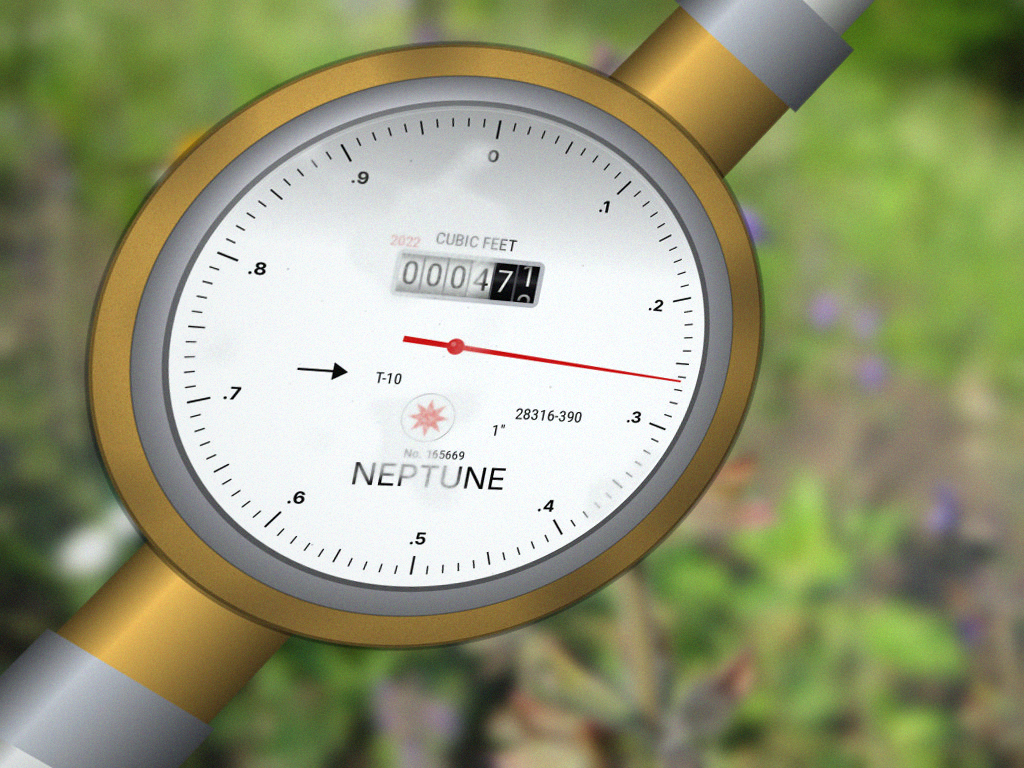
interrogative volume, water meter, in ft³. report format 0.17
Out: 471.26
